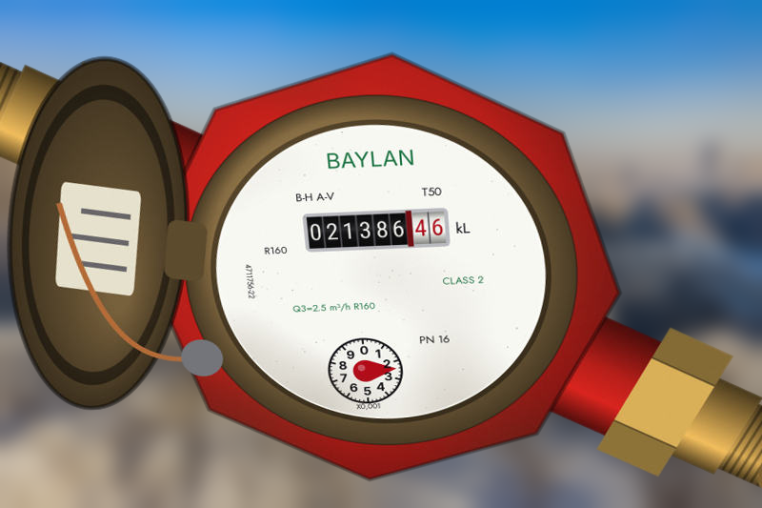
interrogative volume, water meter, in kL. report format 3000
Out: 21386.462
